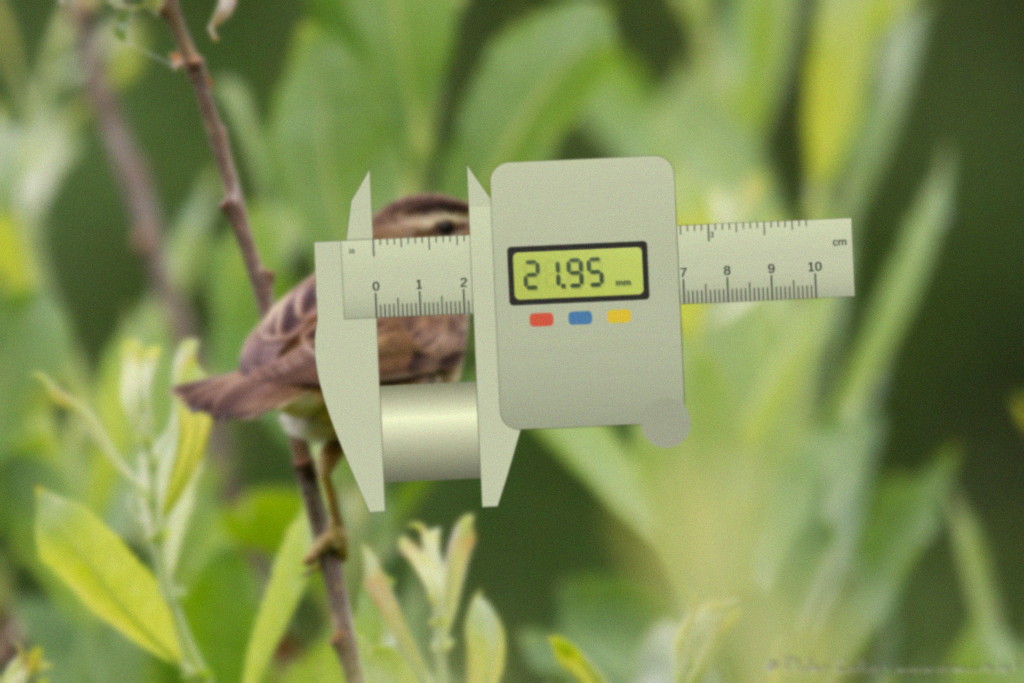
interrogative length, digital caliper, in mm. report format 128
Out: 21.95
